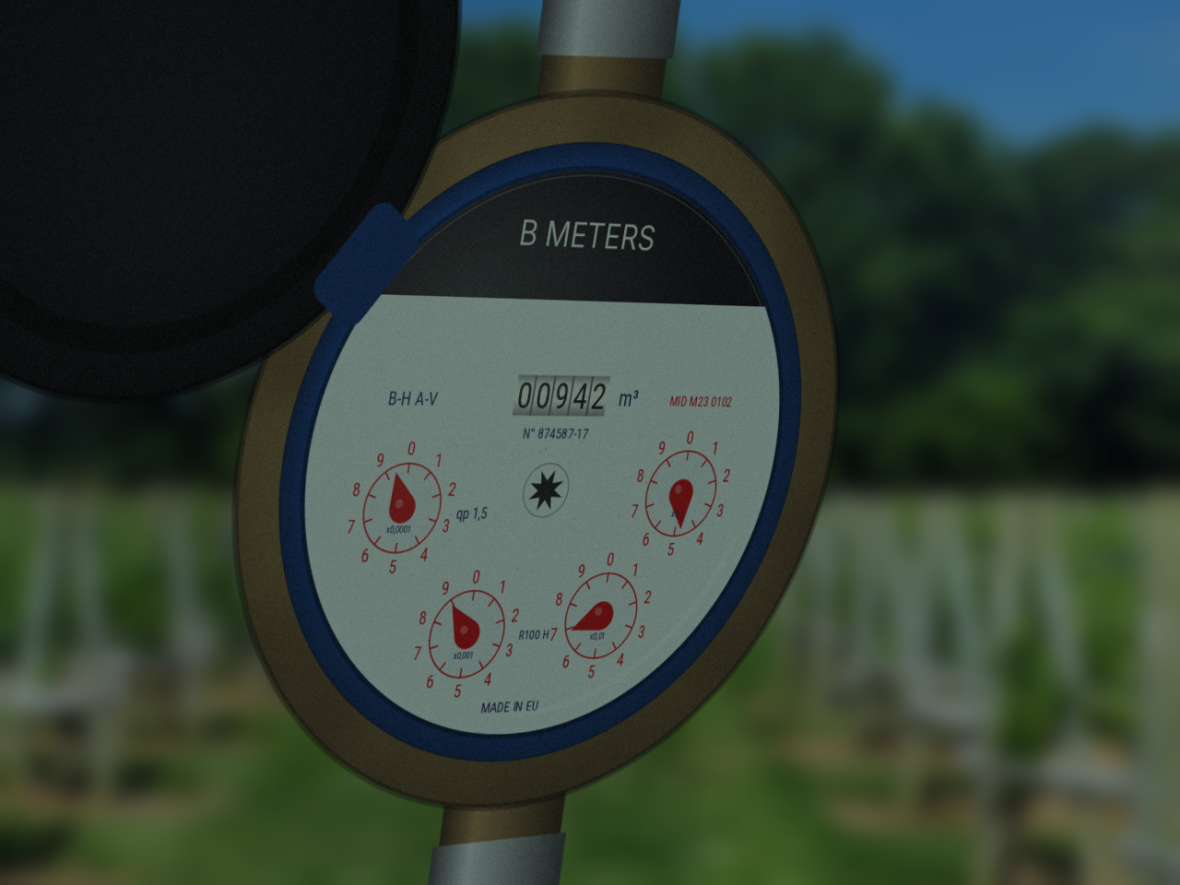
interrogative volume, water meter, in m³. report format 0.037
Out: 942.4689
